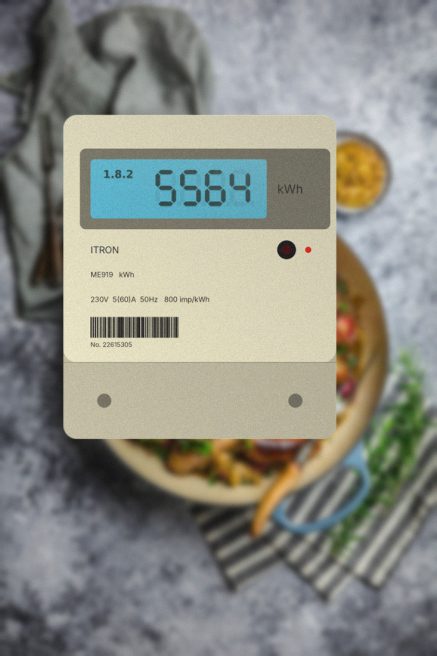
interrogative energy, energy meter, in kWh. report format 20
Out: 5564
